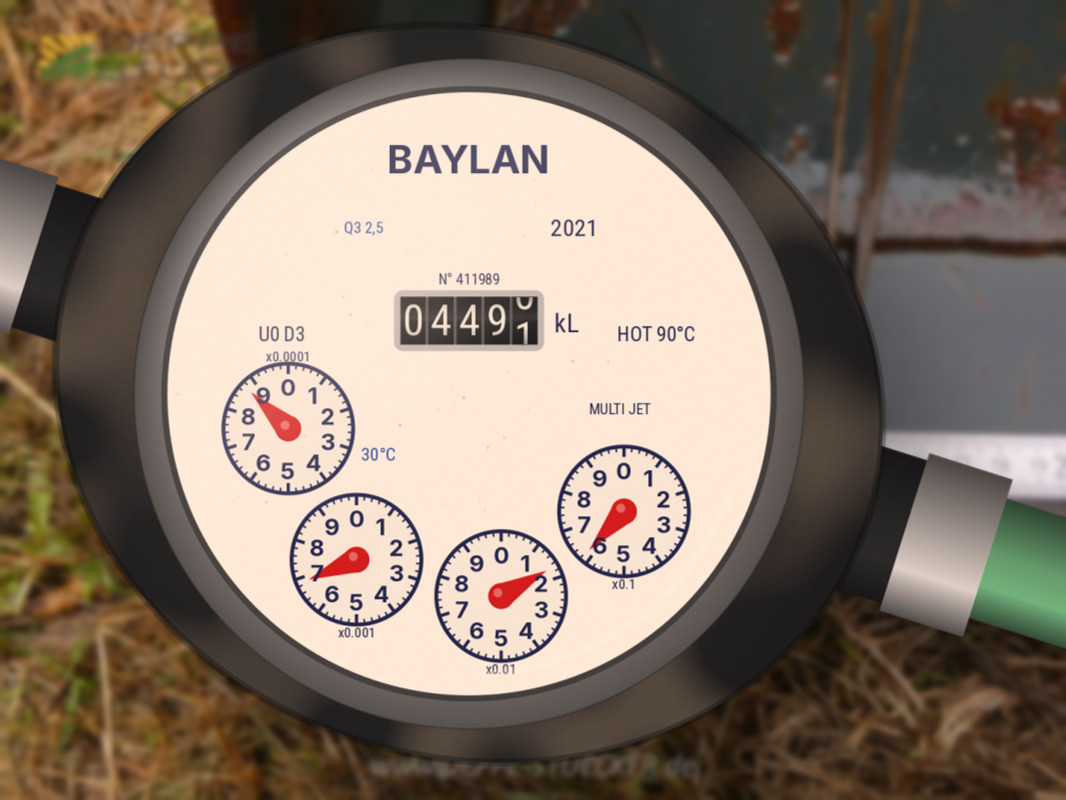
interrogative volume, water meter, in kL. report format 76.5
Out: 4490.6168
